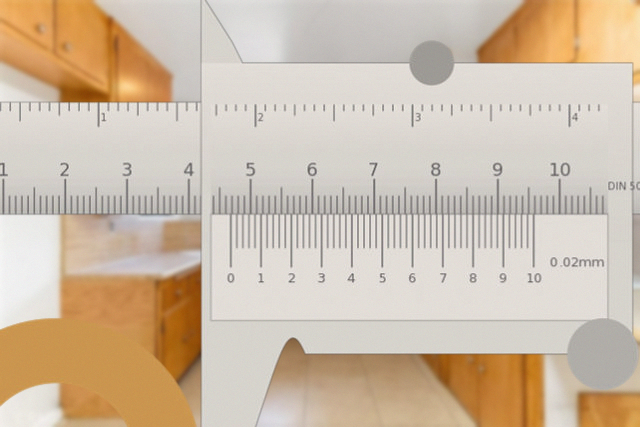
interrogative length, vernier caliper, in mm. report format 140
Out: 46.8
